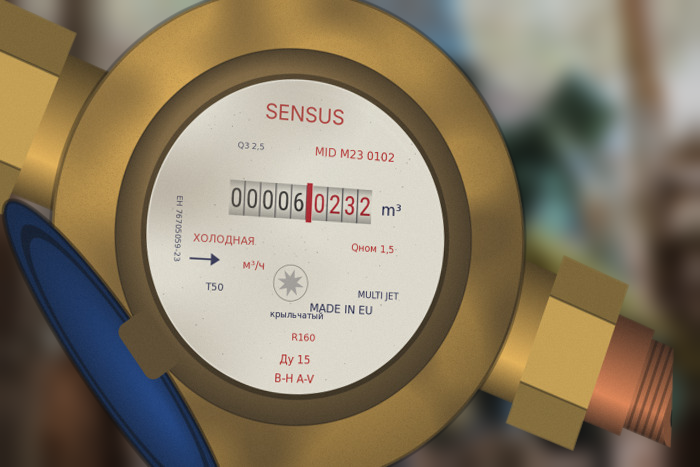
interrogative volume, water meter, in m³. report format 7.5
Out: 6.0232
